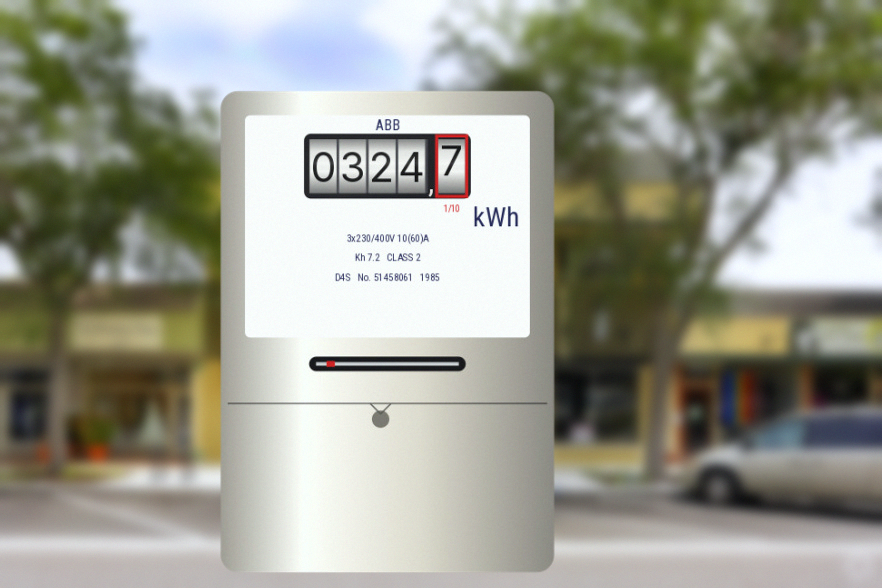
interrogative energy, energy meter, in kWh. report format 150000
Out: 324.7
